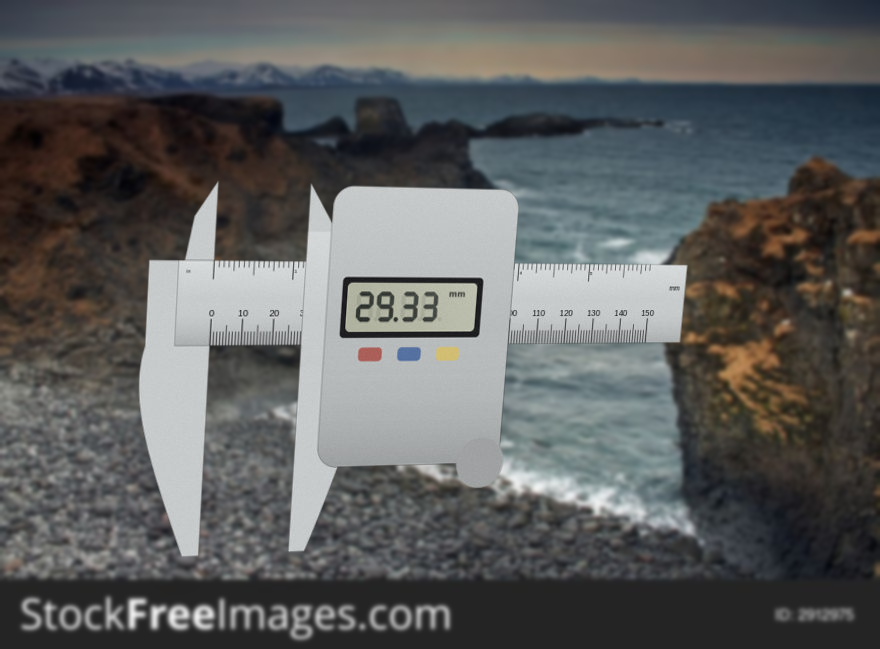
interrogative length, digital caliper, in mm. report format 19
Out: 29.33
